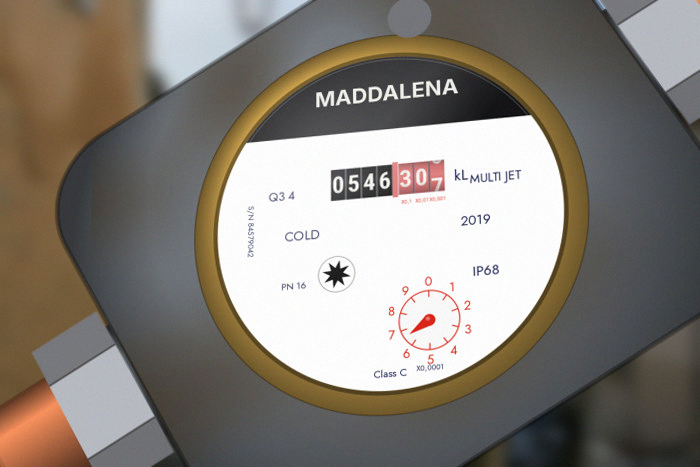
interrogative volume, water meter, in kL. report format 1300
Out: 546.3066
